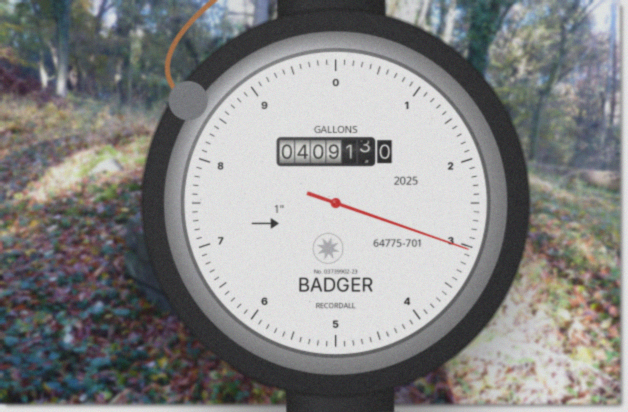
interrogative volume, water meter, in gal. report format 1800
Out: 409133.0
